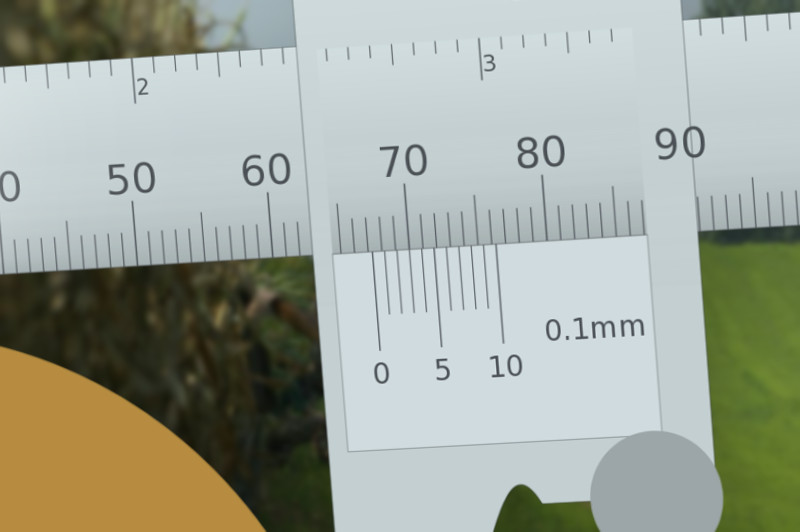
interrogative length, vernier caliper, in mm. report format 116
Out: 67.3
